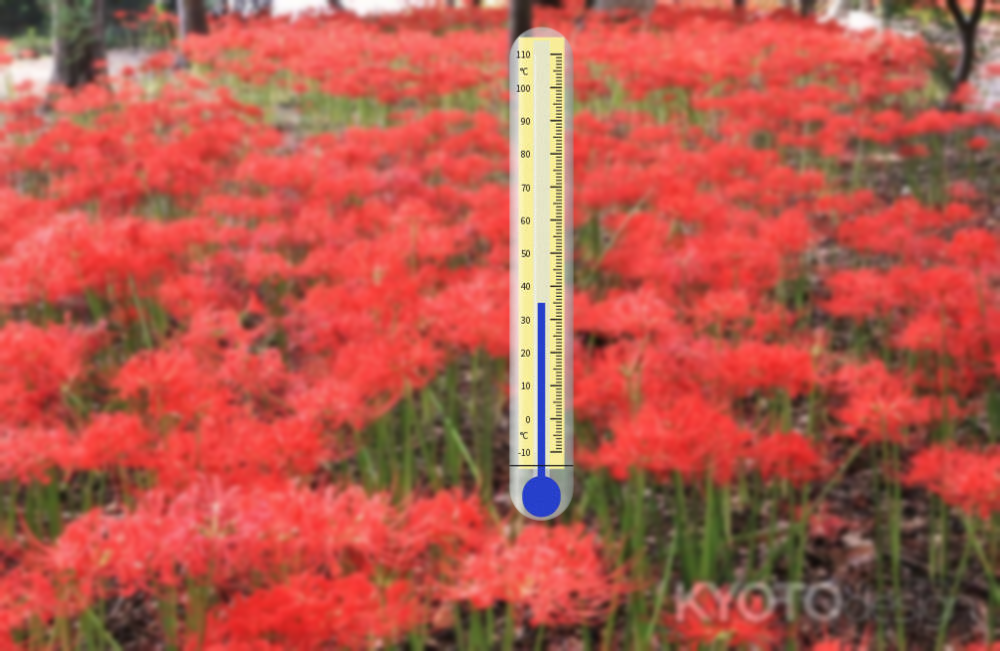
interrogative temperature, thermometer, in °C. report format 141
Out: 35
